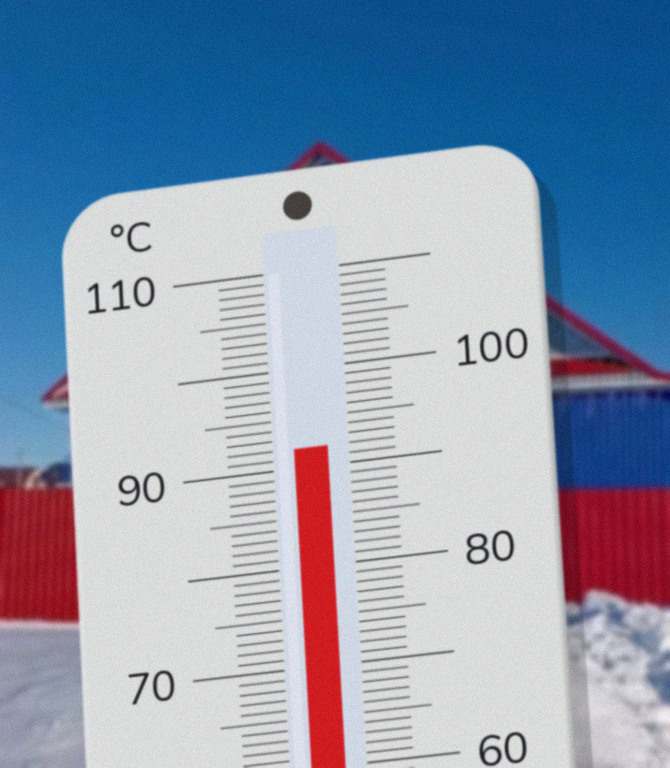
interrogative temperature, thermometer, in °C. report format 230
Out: 92
